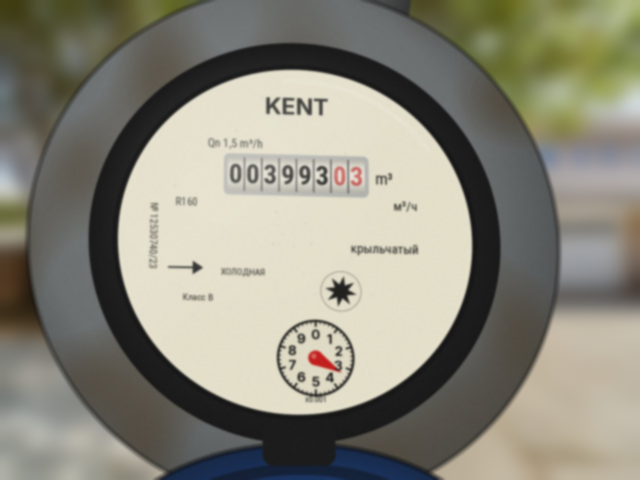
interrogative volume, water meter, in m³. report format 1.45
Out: 3993.033
